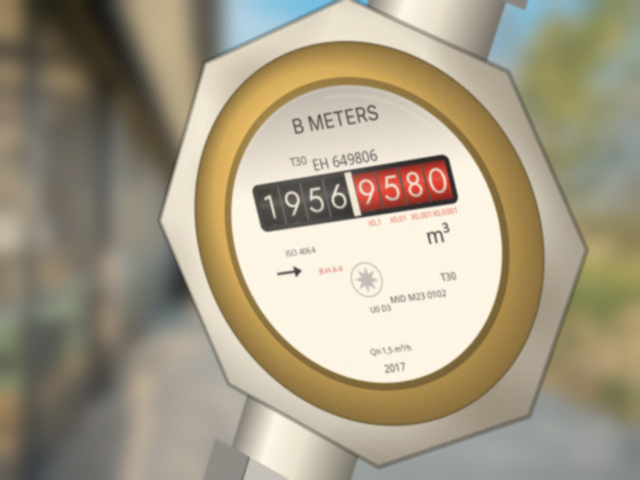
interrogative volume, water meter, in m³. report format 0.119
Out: 1956.9580
